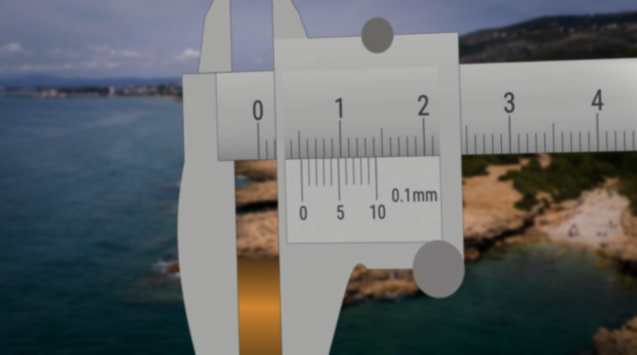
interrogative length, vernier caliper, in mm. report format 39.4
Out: 5.2
